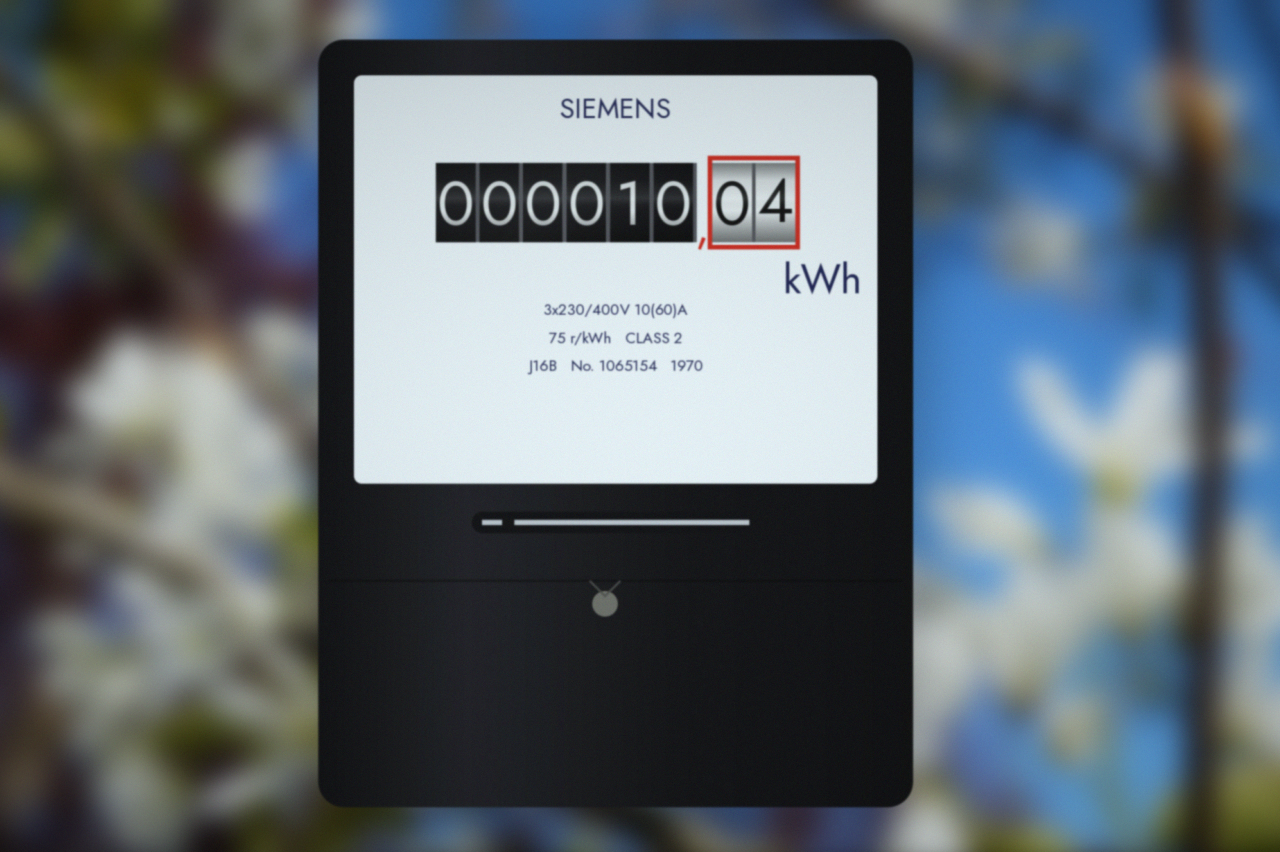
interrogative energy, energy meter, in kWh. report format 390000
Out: 10.04
